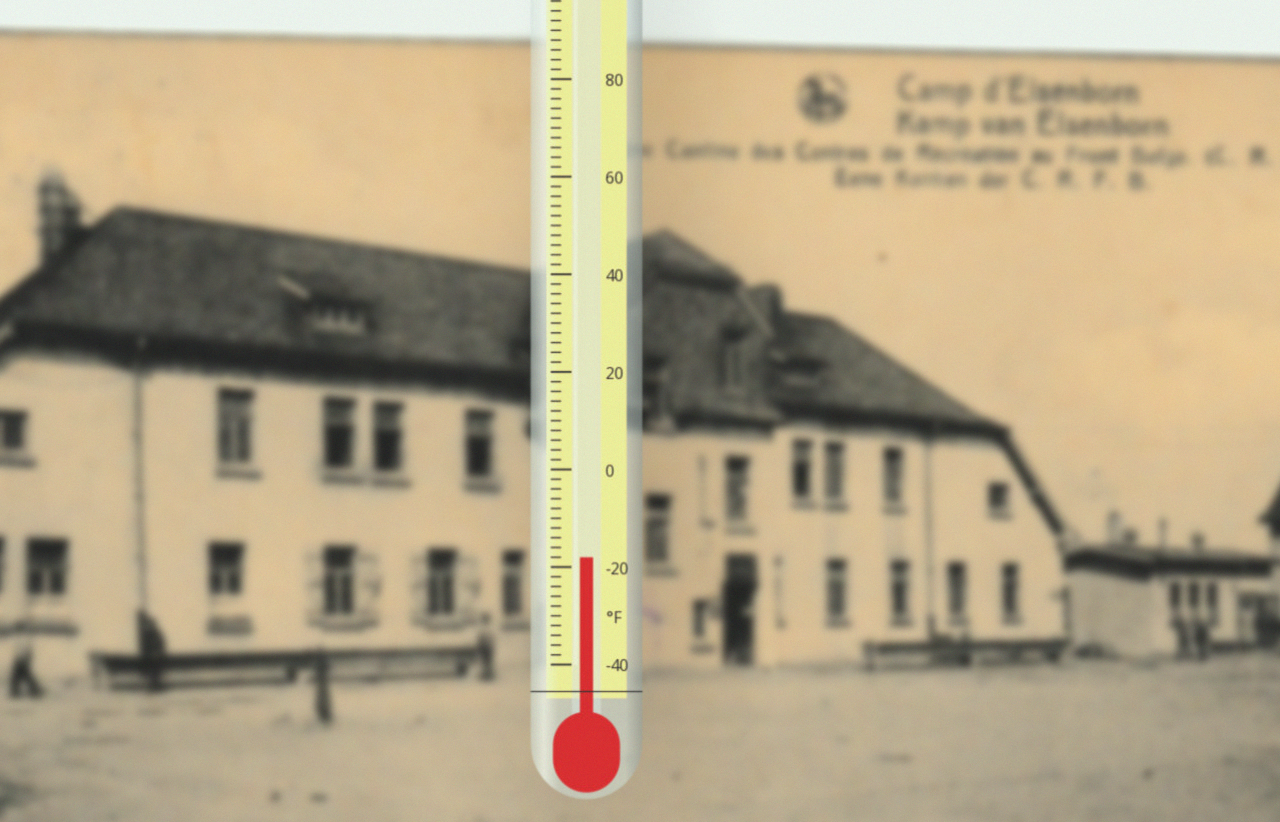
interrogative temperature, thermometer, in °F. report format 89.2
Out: -18
